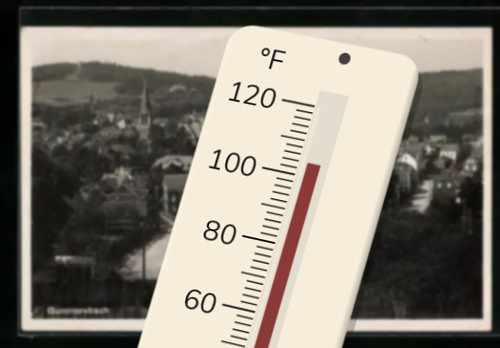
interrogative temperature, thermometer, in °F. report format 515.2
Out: 104
